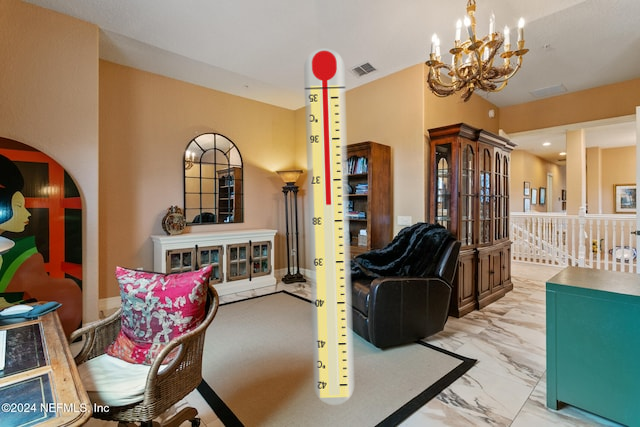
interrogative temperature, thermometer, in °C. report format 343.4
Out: 37.6
